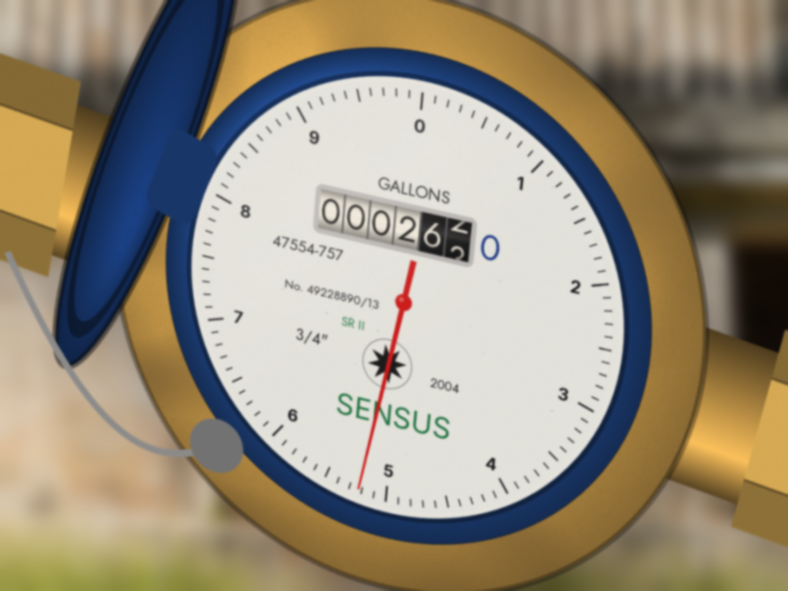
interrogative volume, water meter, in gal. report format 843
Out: 2625.2
